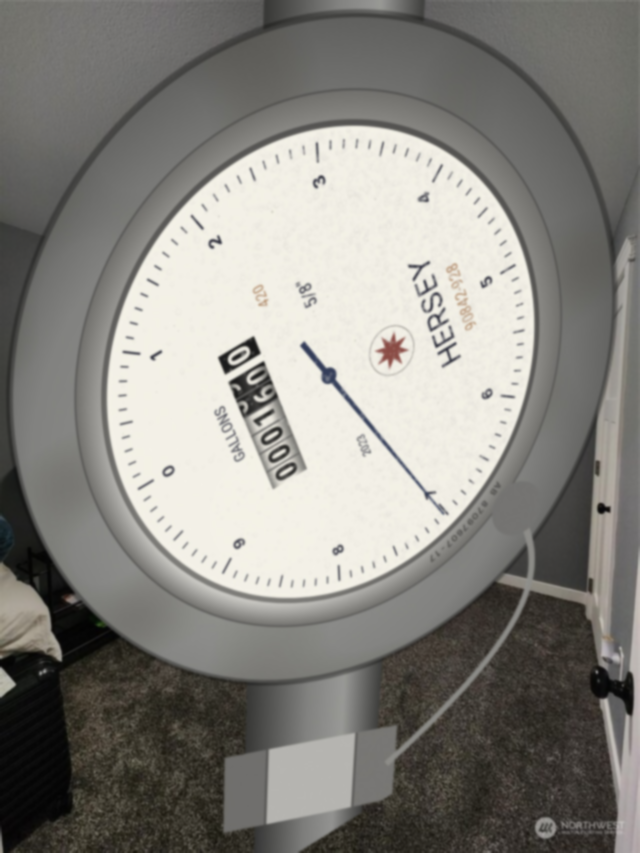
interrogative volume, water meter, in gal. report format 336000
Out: 1597.0
